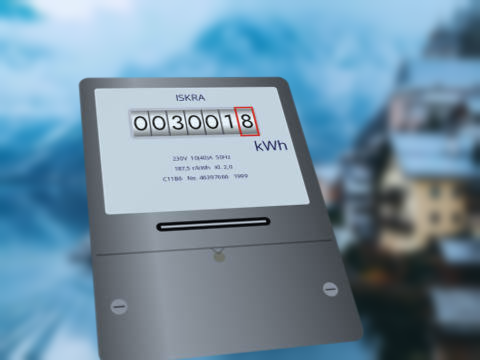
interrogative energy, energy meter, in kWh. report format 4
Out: 3001.8
